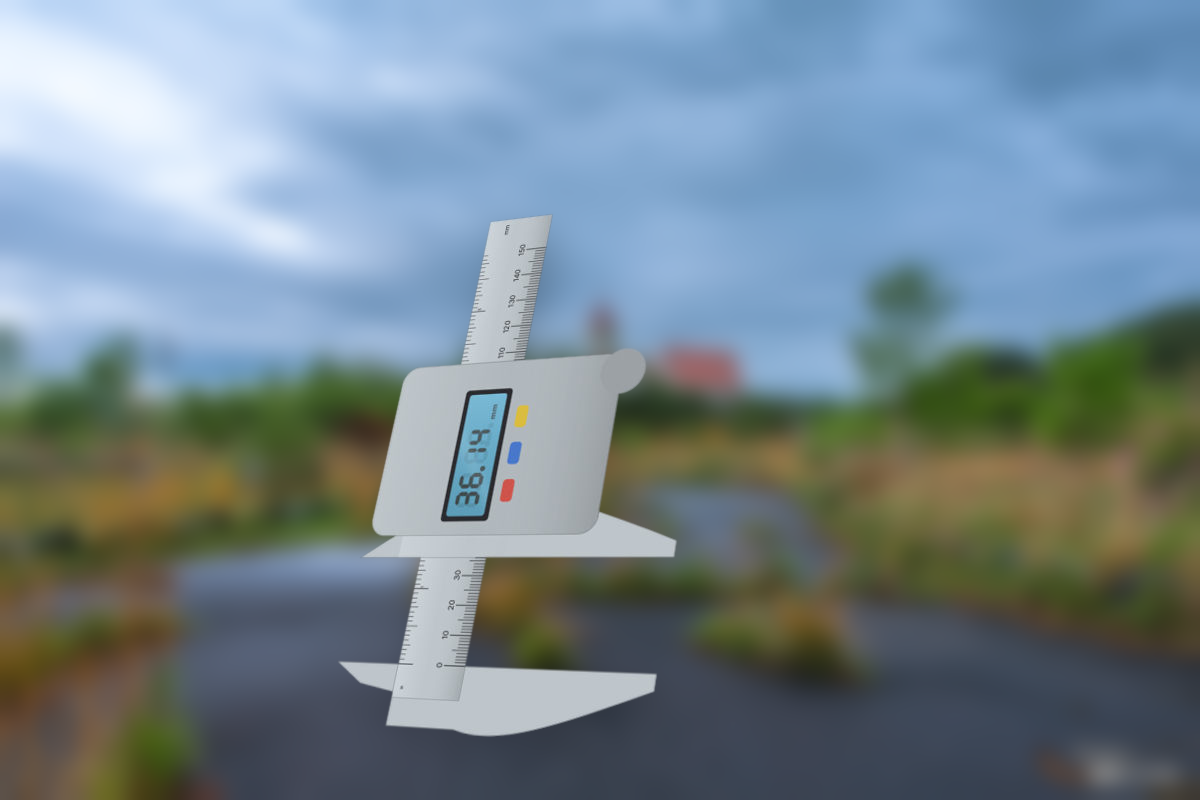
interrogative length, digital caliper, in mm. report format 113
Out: 36.14
